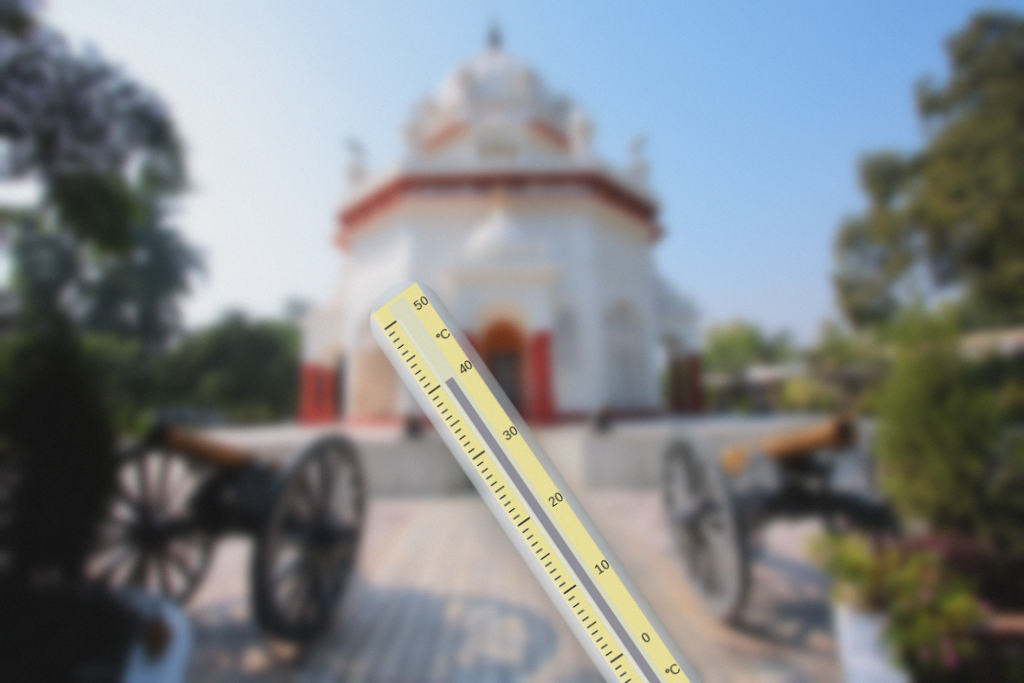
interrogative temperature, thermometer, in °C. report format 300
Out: 40
